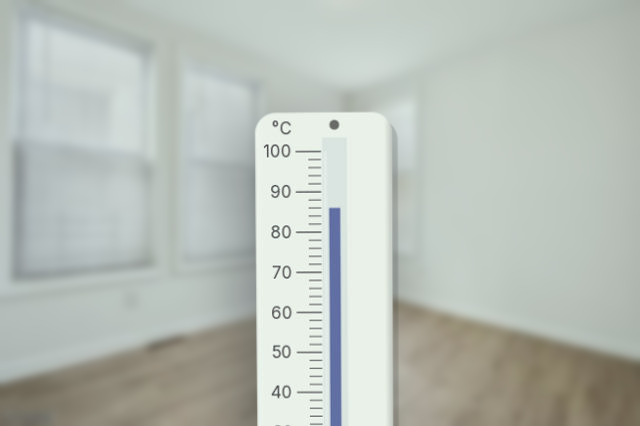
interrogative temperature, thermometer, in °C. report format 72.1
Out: 86
